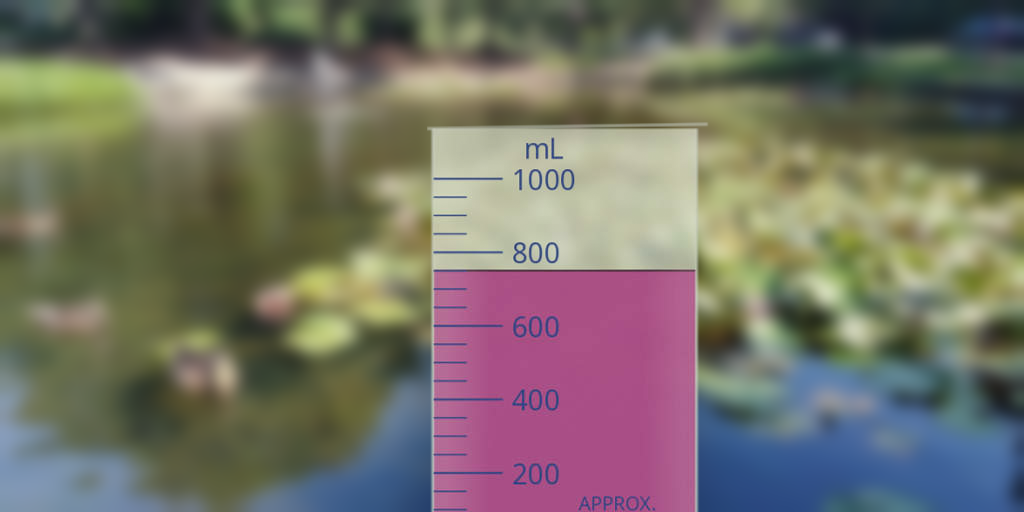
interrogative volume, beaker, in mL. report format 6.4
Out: 750
